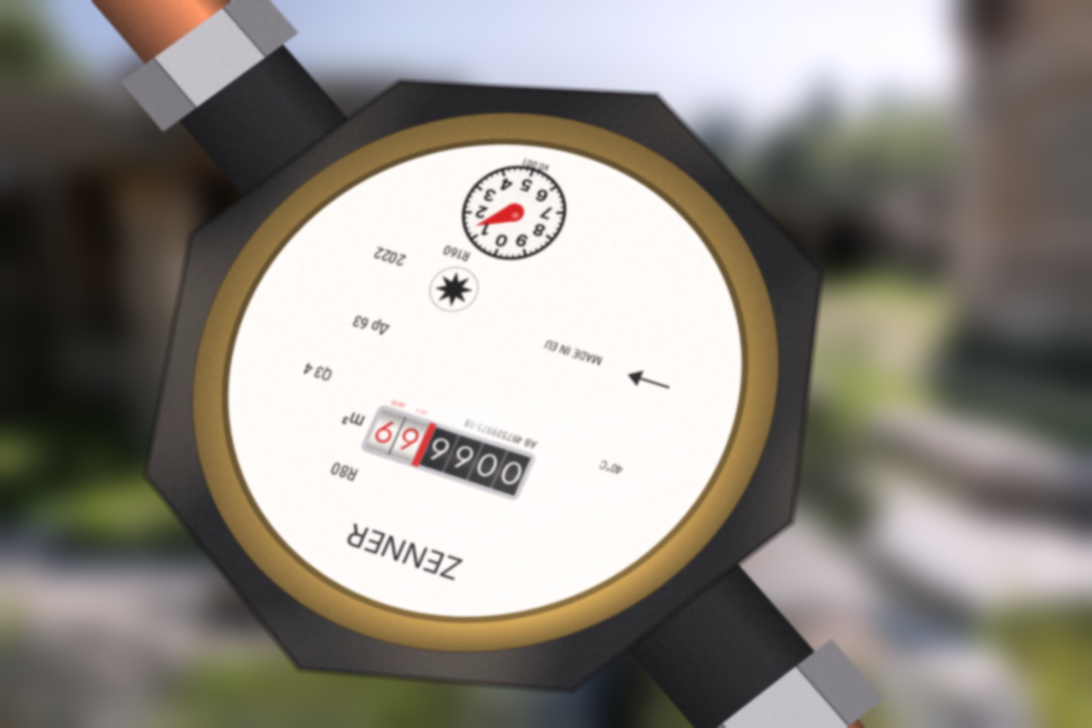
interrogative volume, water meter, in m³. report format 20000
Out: 66.691
